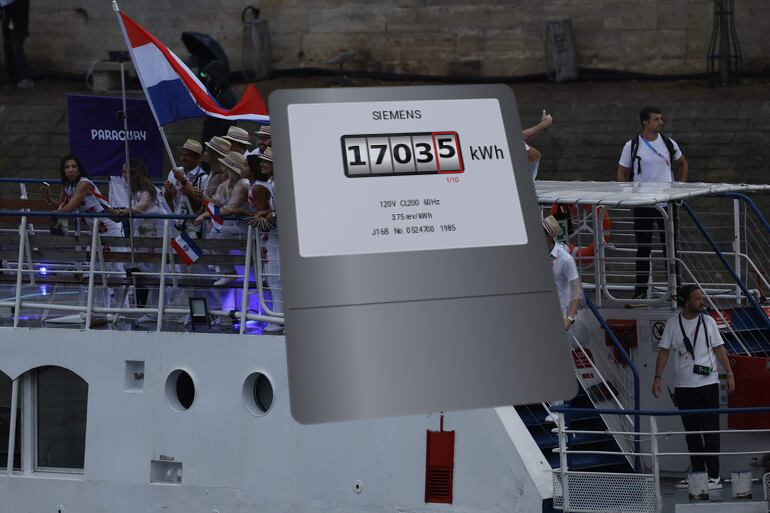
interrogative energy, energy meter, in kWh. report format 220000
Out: 1703.5
